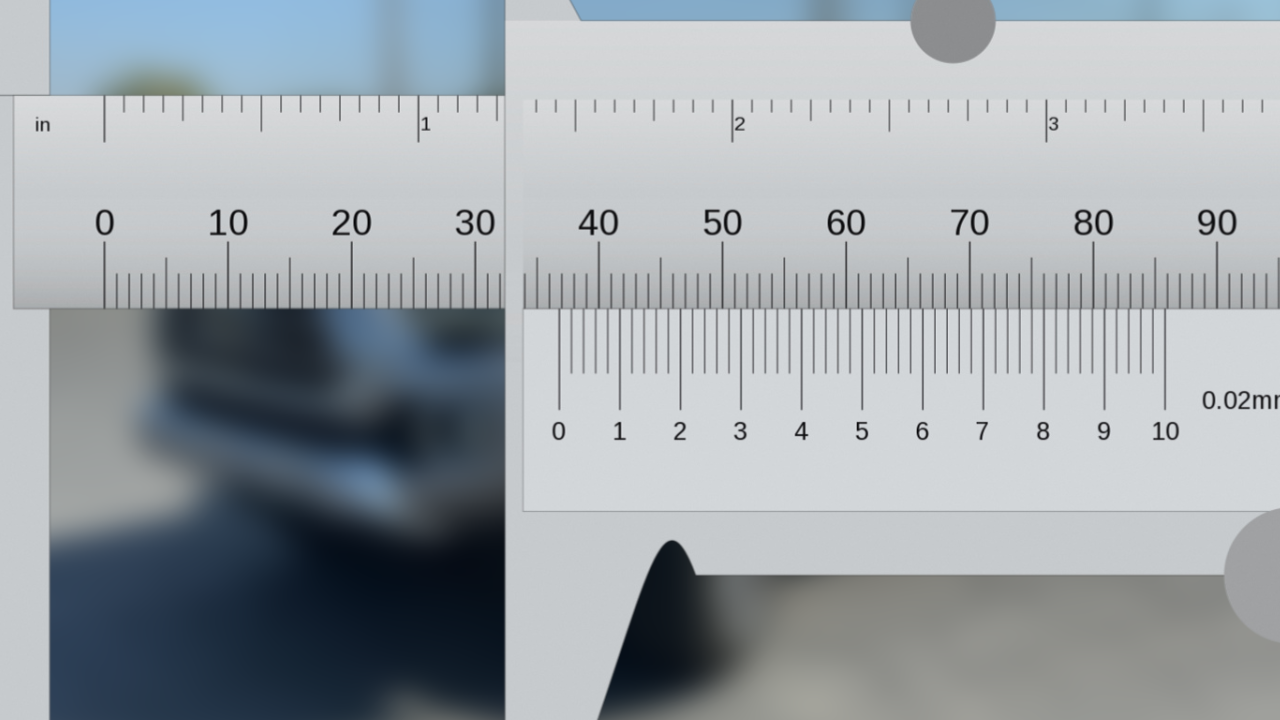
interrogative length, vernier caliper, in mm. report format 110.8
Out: 36.8
